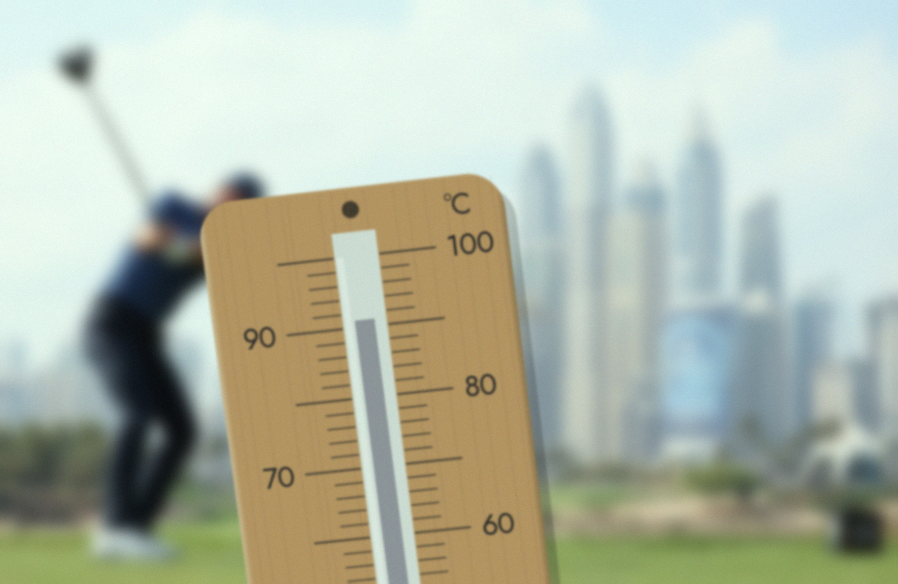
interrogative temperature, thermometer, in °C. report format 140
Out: 91
